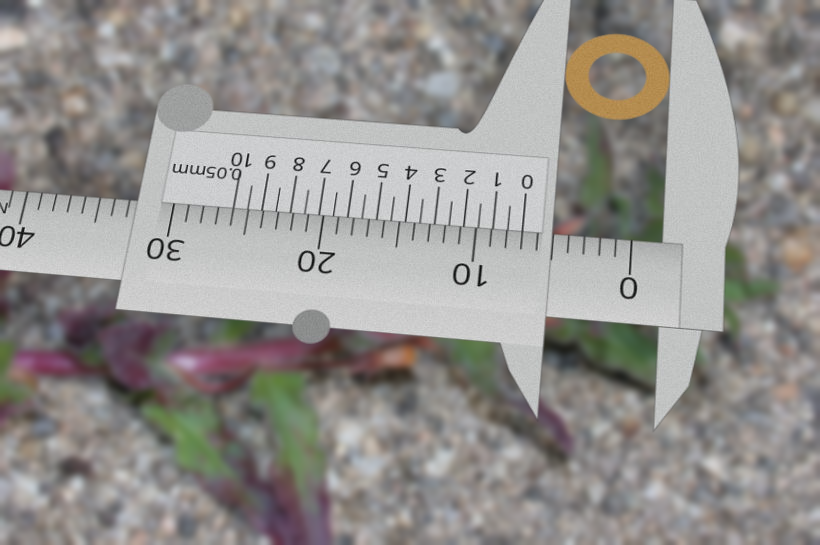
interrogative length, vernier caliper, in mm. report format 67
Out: 7.0
